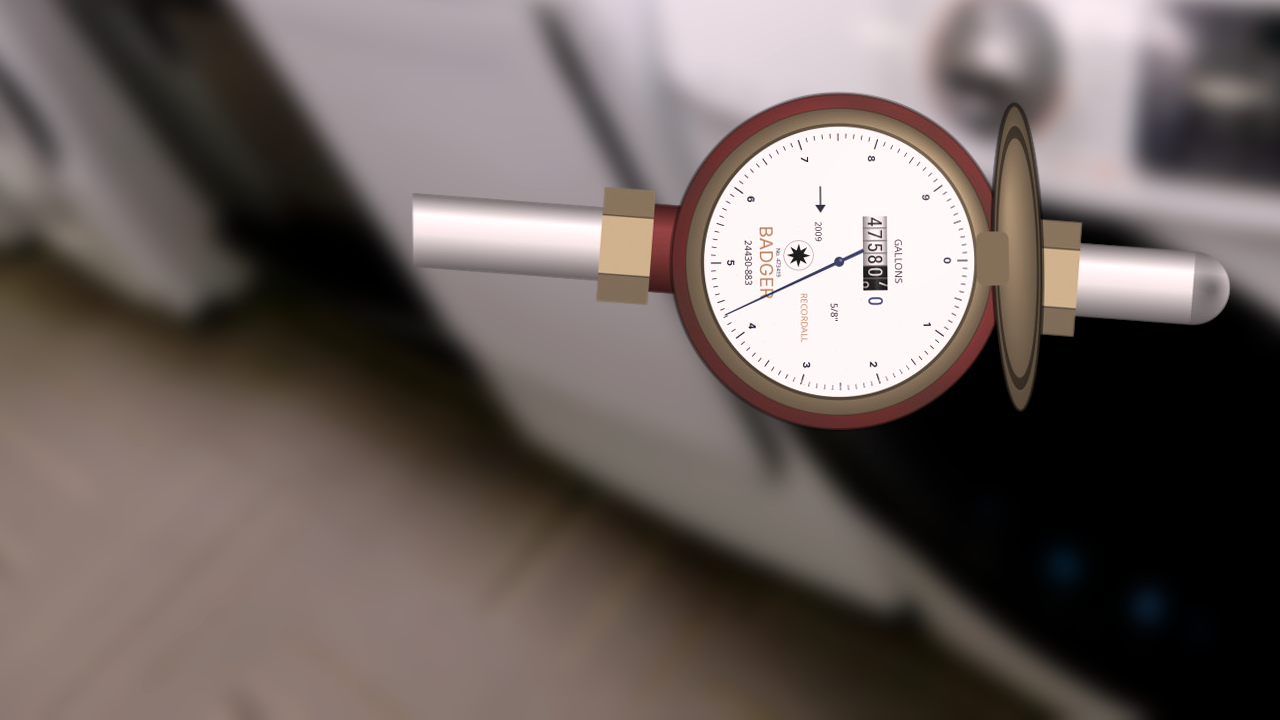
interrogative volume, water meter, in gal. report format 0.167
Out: 4758074.3
